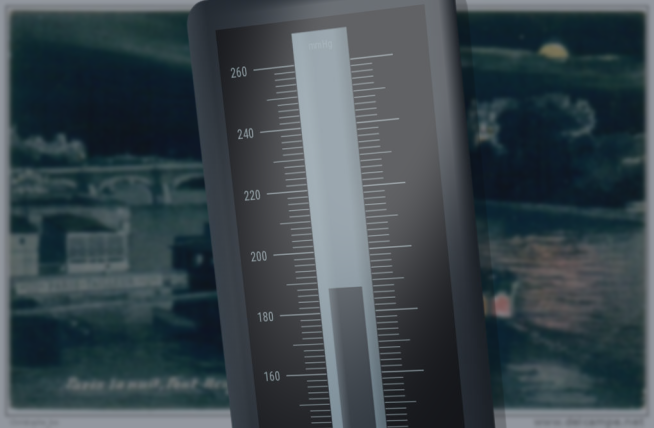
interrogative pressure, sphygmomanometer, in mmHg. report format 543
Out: 188
